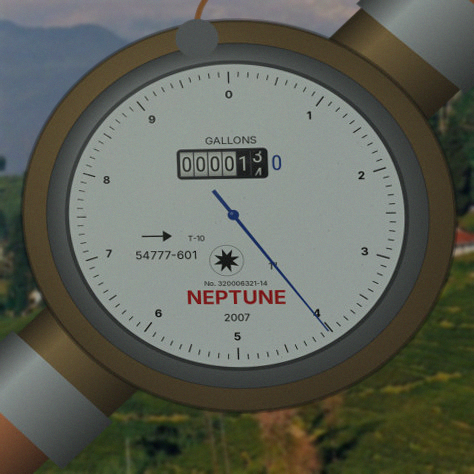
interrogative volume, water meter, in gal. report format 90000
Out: 134.0
